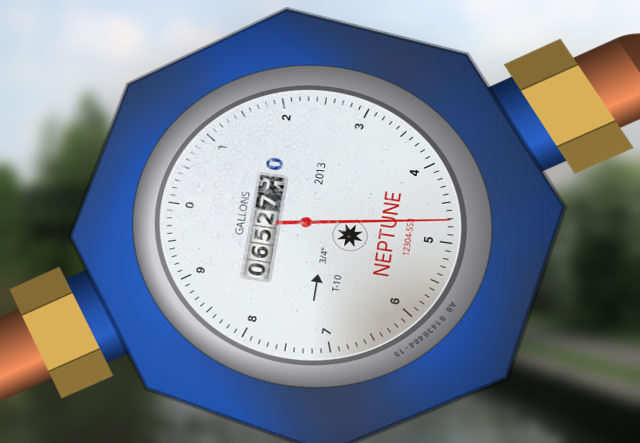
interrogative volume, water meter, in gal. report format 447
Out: 652734.7
